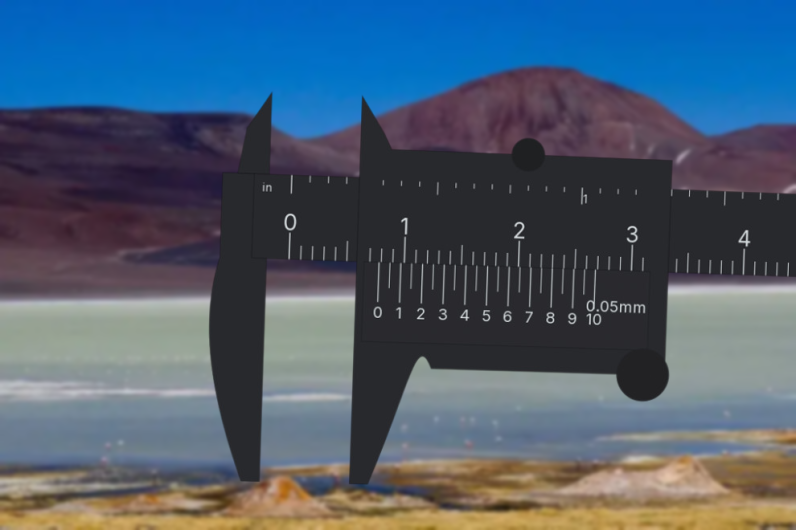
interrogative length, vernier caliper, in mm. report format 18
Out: 7.8
